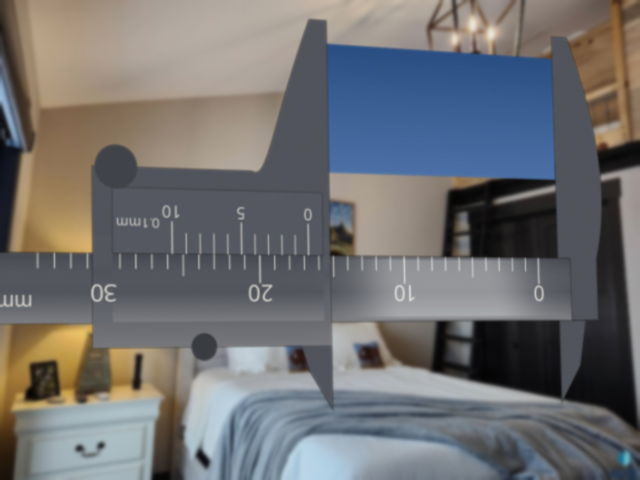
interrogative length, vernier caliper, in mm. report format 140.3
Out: 16.7
